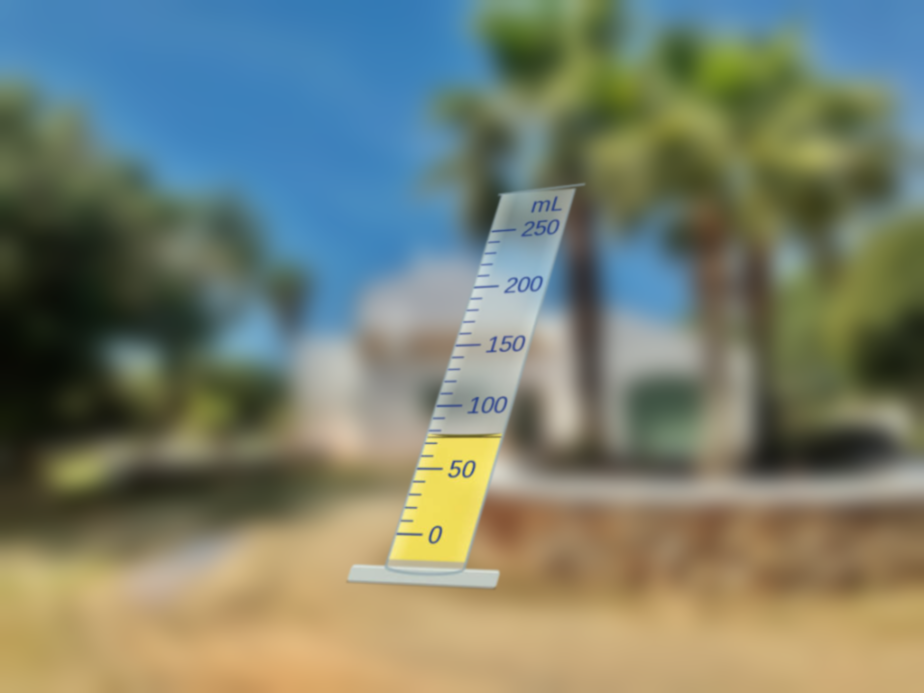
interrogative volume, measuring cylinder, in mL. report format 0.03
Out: 75
